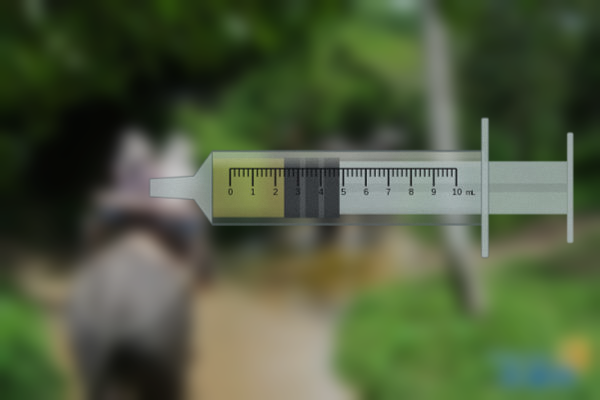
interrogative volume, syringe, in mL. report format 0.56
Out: 2.4
